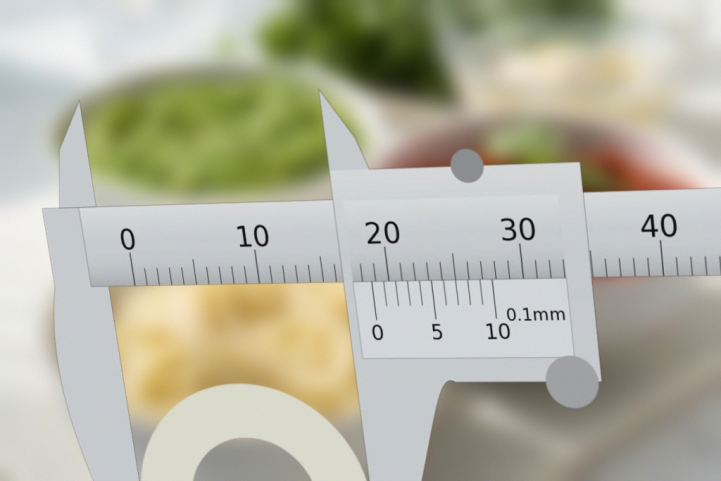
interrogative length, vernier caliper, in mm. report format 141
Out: 18.7
